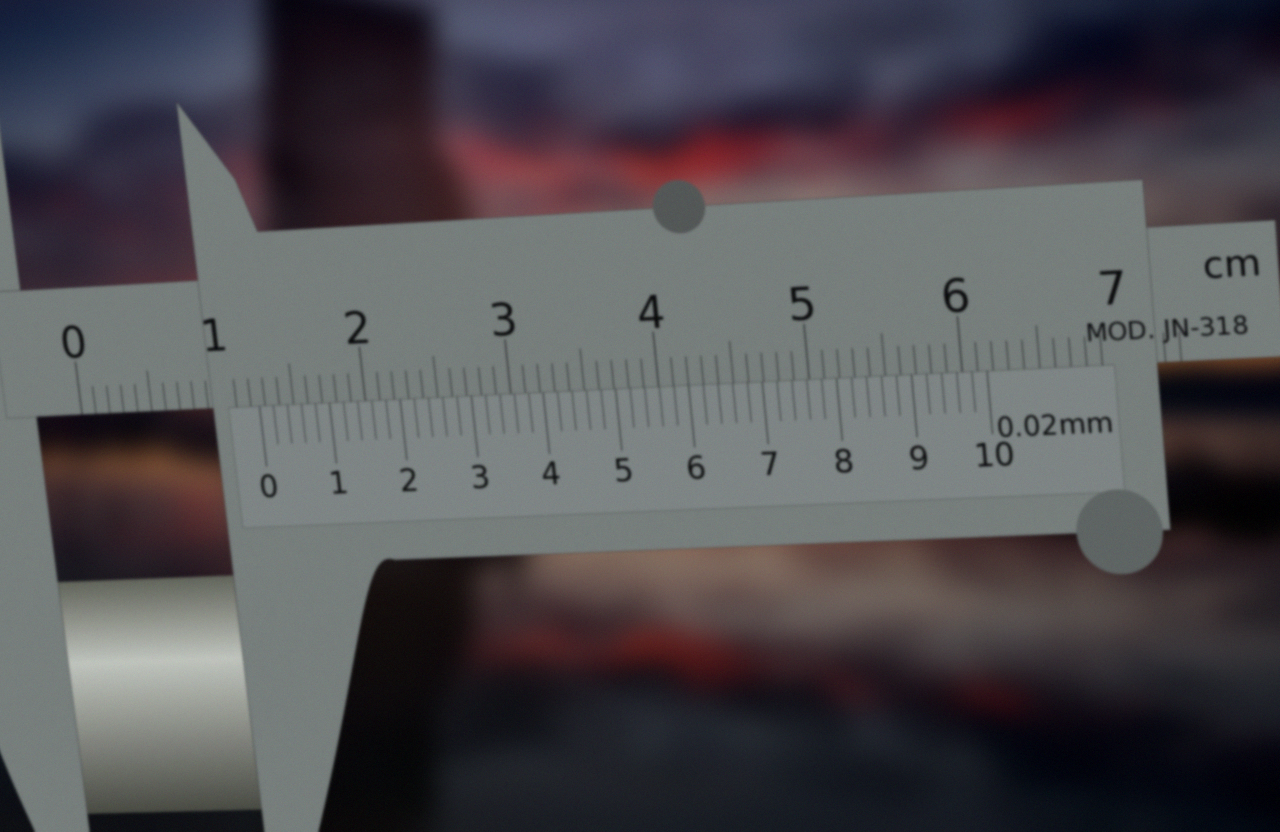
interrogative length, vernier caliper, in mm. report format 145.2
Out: 12.6
